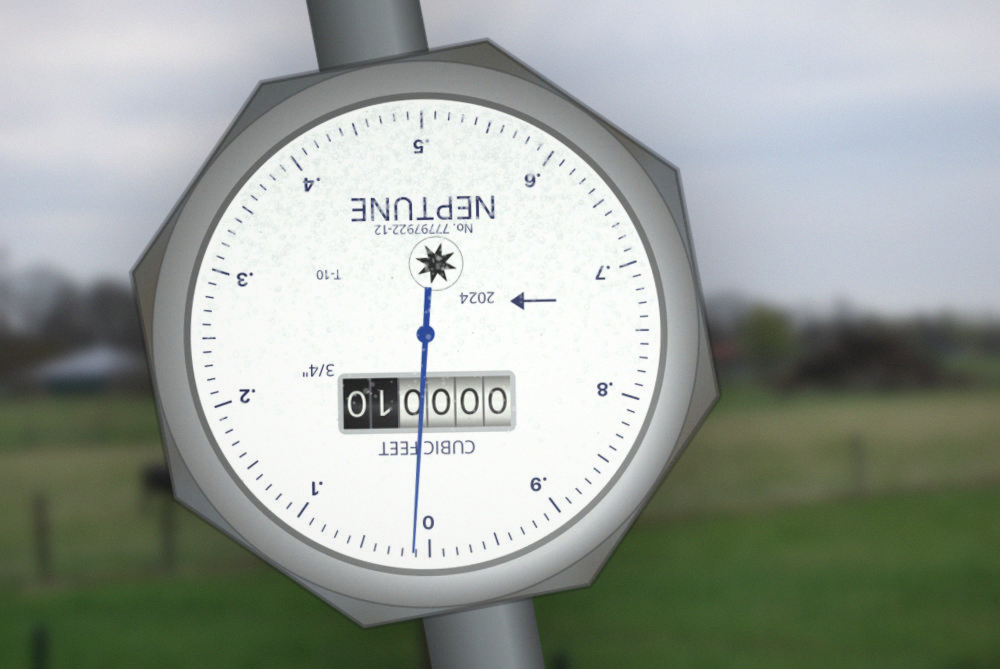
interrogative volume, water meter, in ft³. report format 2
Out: 10.01
